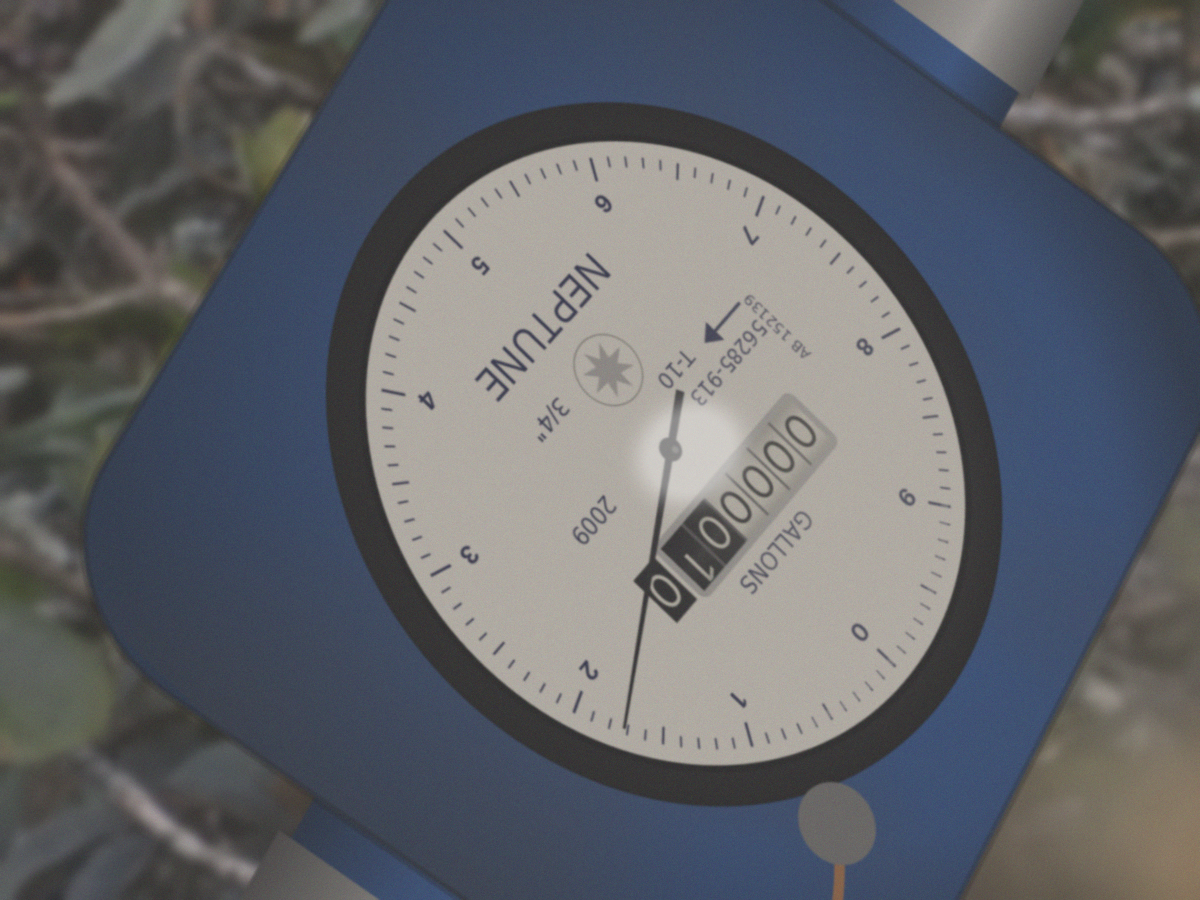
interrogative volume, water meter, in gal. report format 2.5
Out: 11.7
